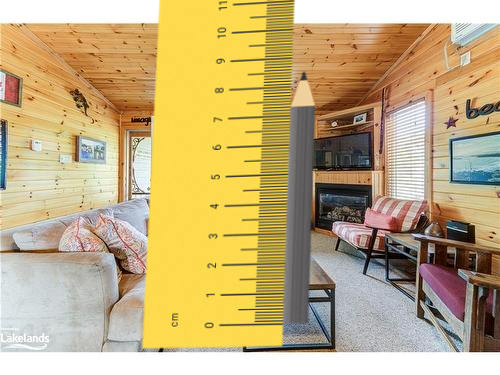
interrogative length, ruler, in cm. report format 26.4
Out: 8.5
